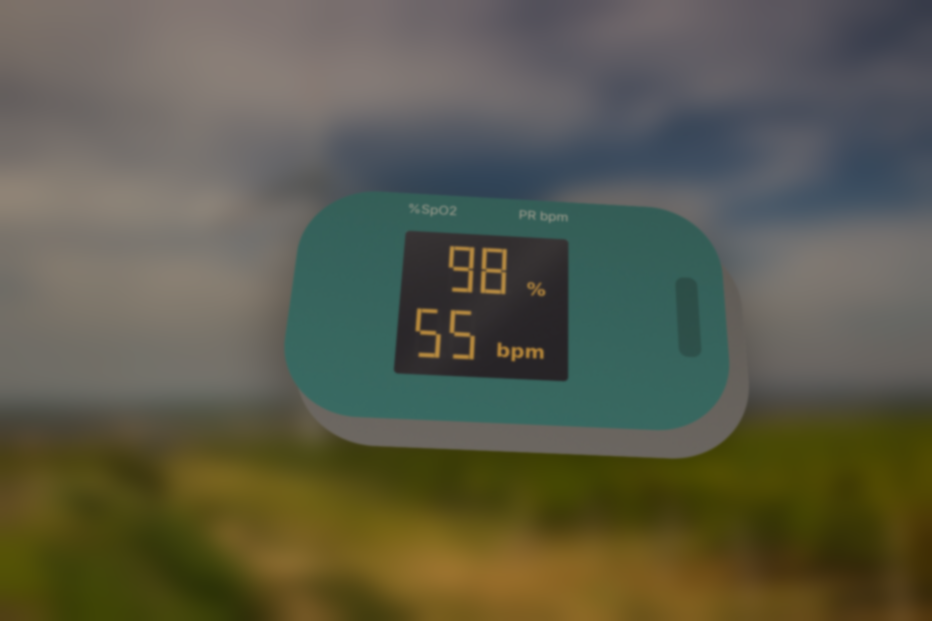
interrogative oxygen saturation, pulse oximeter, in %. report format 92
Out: 98
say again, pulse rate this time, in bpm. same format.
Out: 55
